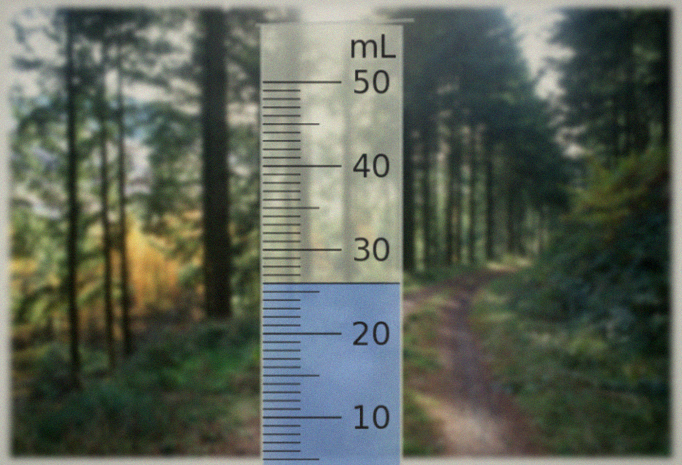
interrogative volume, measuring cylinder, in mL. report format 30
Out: 26
